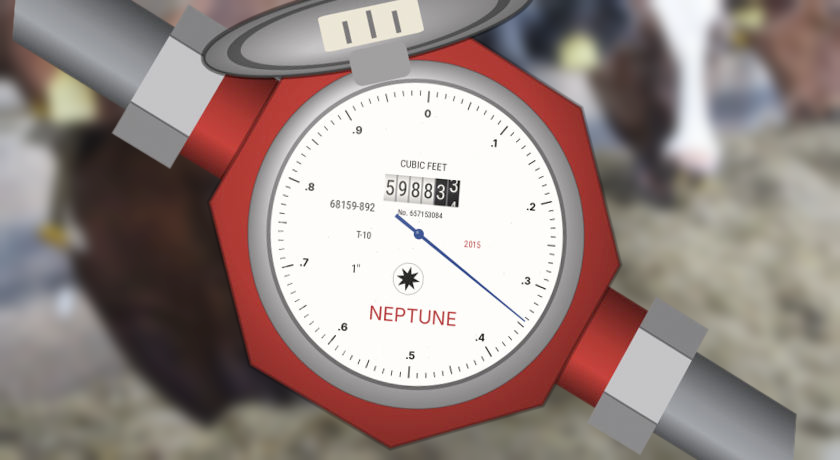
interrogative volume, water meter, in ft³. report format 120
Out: 598833.34
